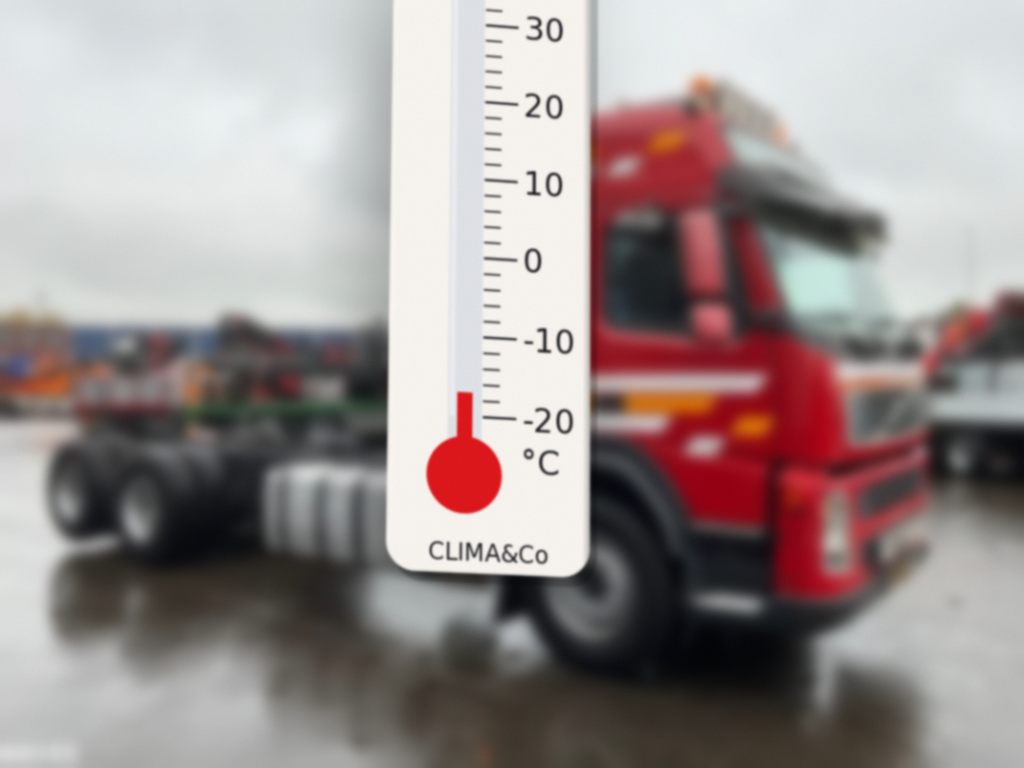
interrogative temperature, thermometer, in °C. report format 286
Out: -17
